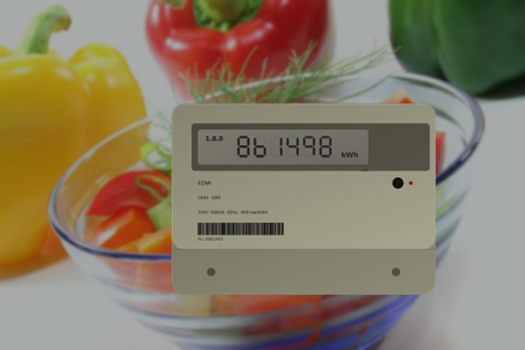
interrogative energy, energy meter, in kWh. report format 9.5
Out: 861498
